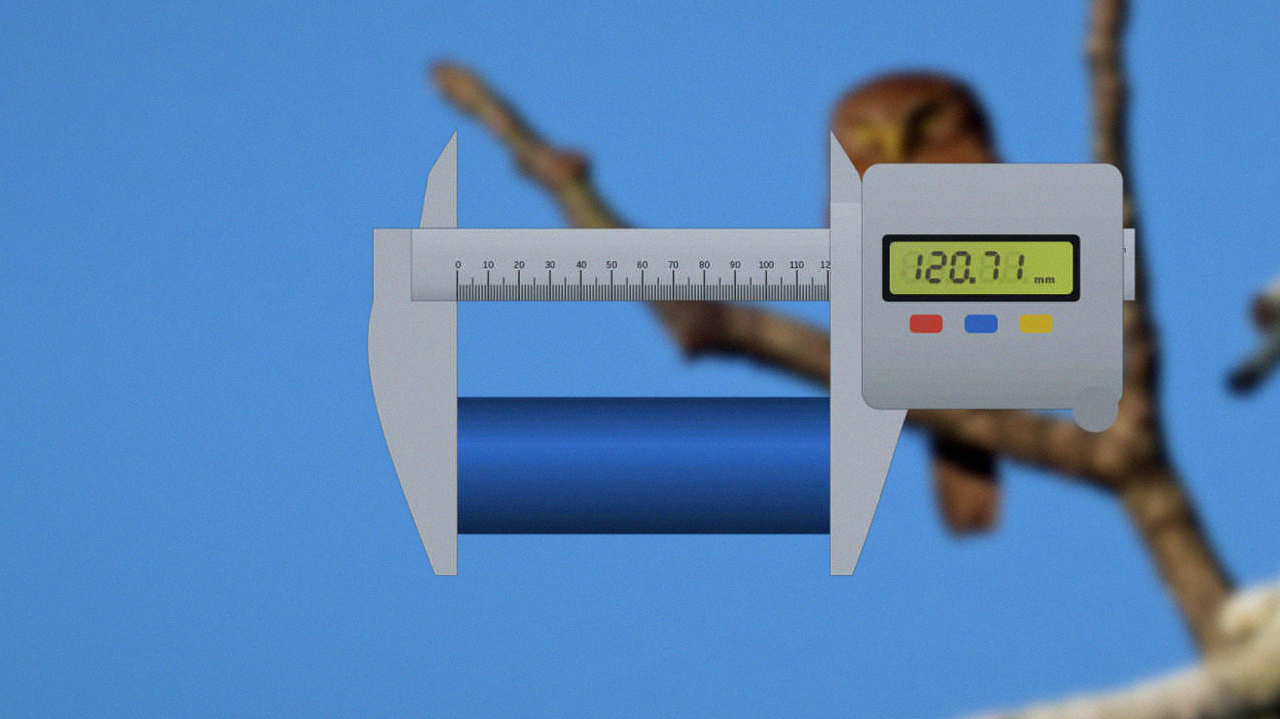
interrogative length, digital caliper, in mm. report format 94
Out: 120.71
